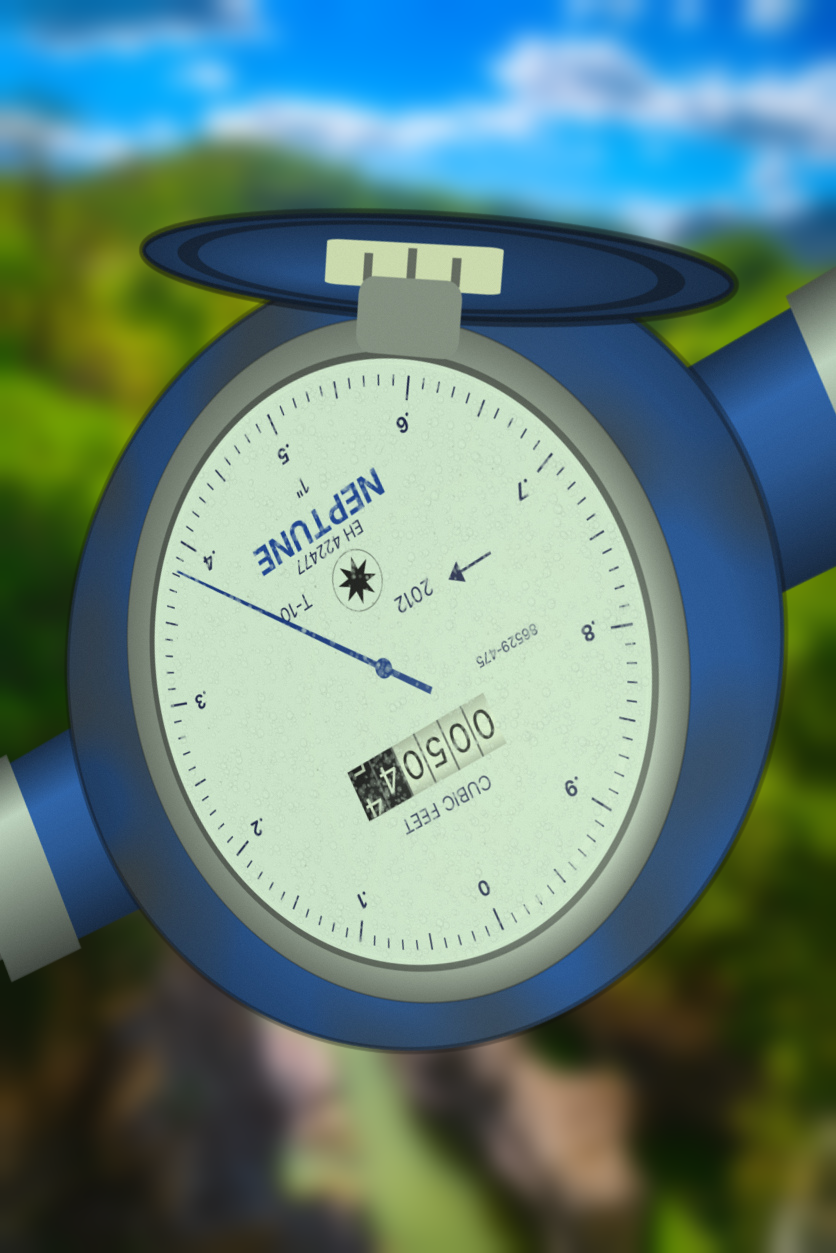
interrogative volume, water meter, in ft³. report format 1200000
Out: 5044.38
